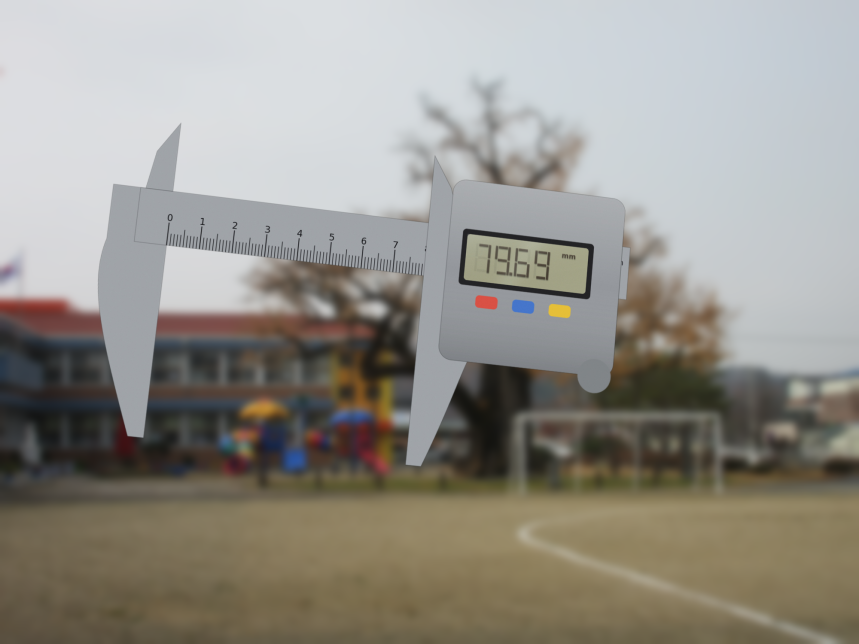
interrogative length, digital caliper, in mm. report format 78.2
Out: 79.69
